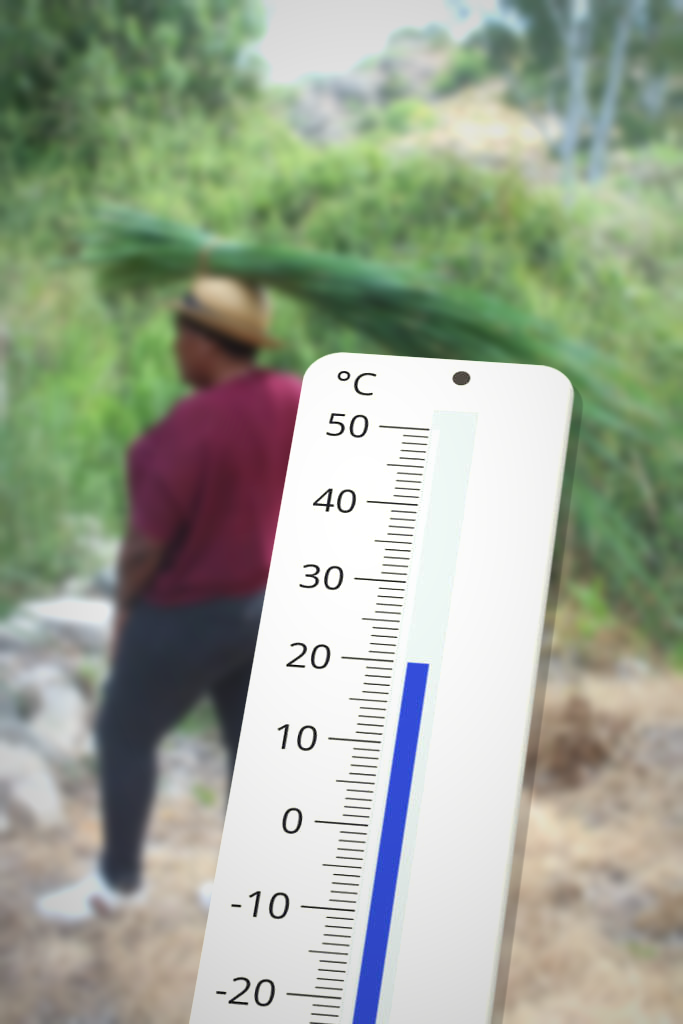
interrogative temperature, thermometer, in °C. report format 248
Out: 20
